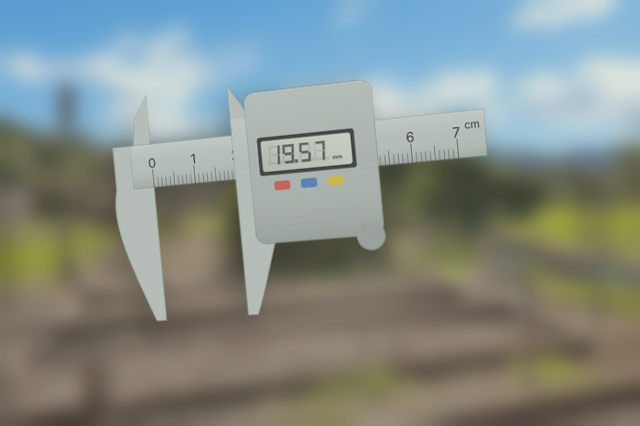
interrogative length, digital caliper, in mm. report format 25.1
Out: 19.57
